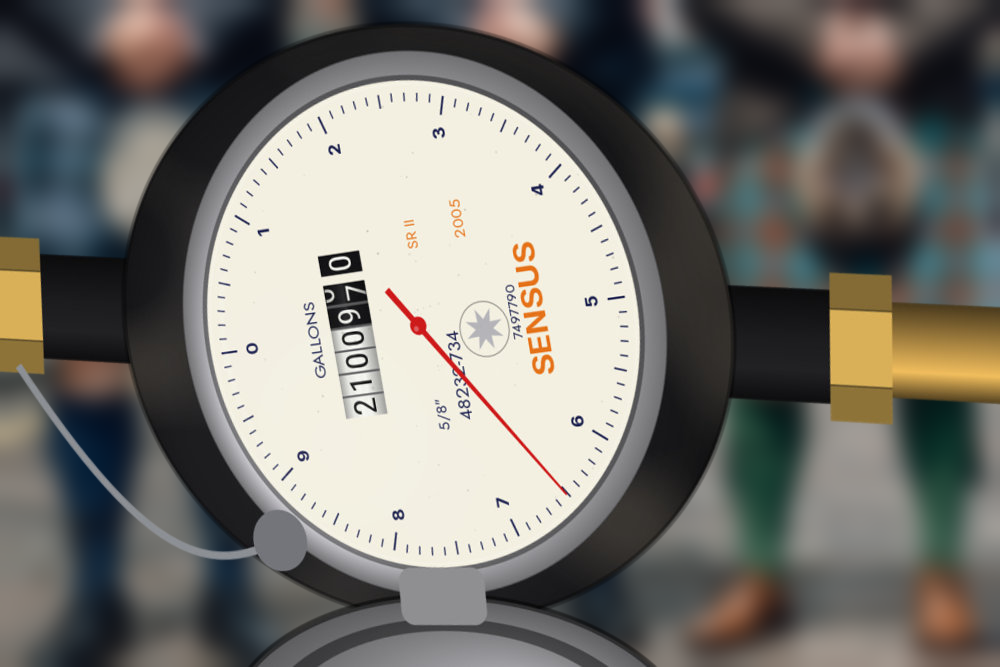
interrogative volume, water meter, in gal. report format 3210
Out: 2100966.5
